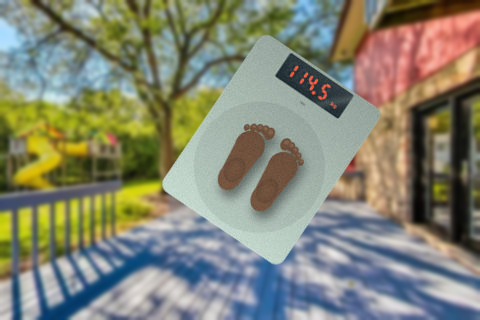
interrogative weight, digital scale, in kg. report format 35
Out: 114.5
